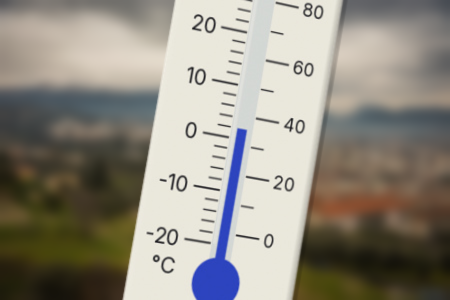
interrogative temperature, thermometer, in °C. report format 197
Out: 2
